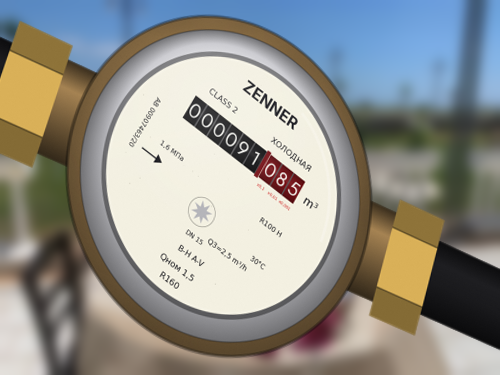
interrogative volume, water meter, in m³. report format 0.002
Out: 91.085
